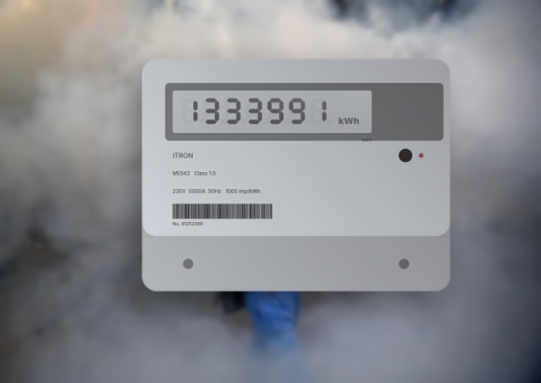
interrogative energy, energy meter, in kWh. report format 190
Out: 1333991
